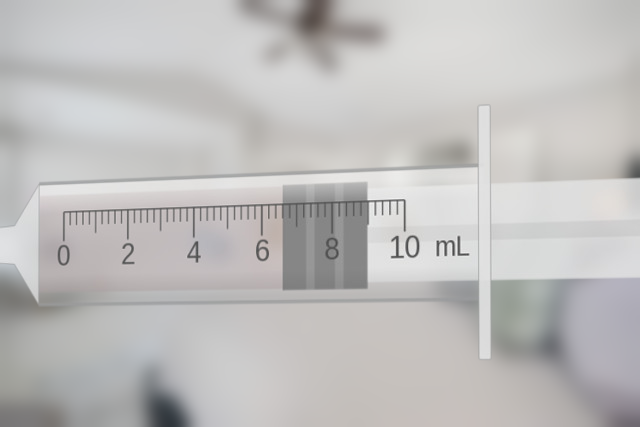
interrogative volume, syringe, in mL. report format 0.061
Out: 6.6
